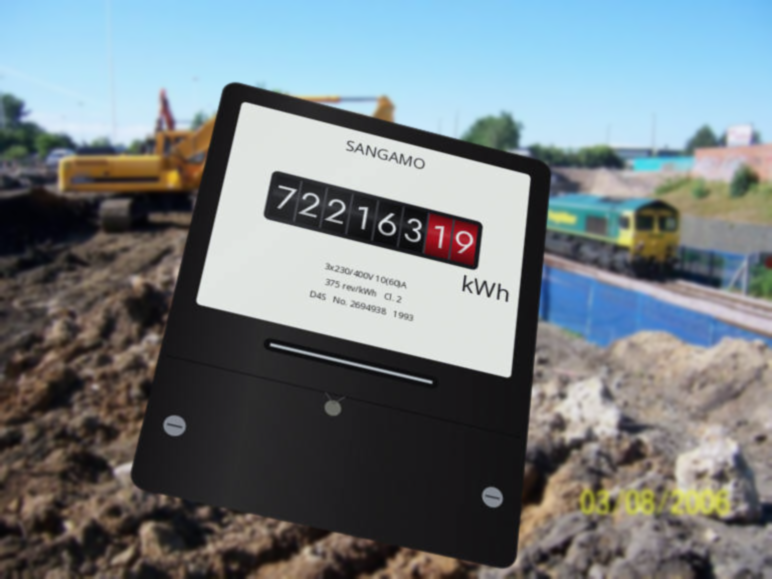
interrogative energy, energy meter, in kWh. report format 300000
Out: 722163.19
